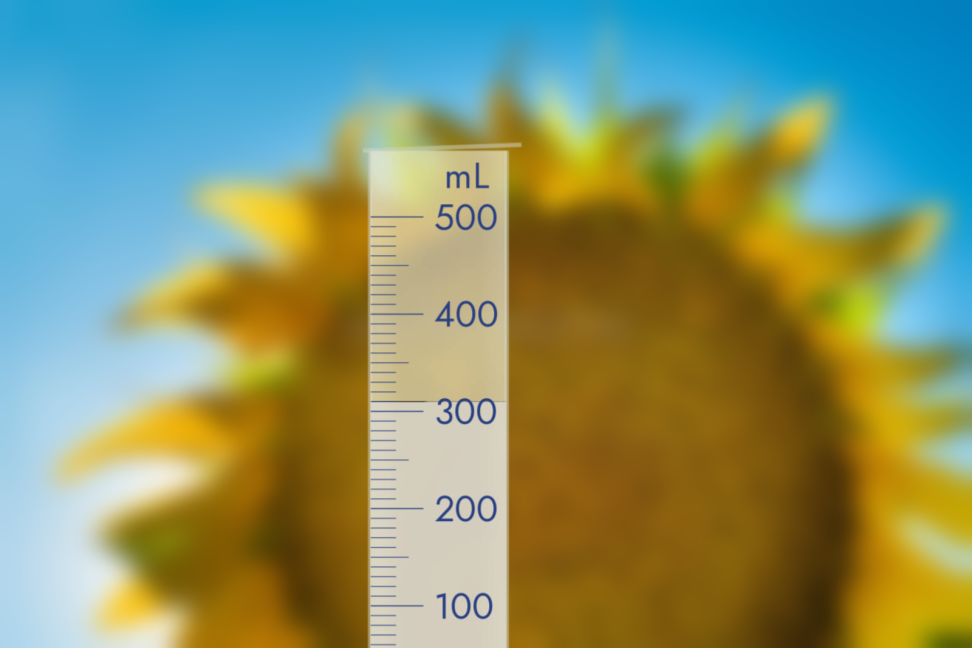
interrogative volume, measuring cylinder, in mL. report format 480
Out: 310
